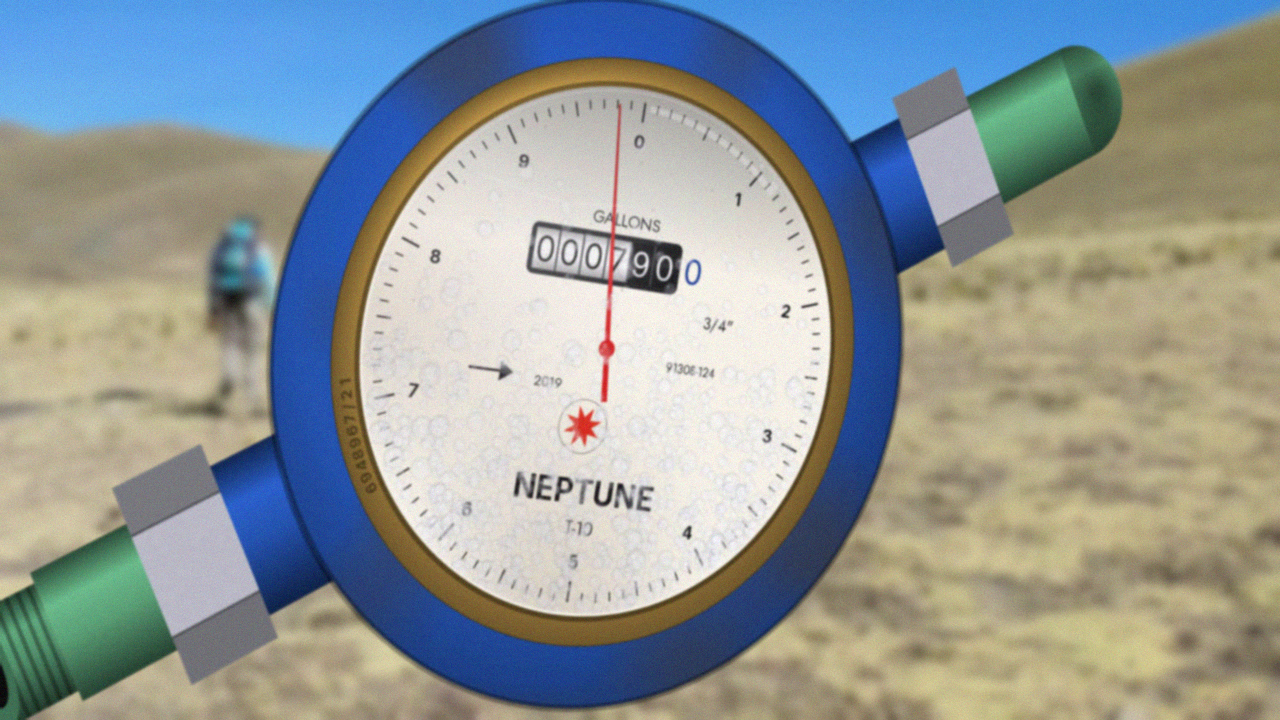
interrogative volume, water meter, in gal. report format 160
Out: 7899.8
